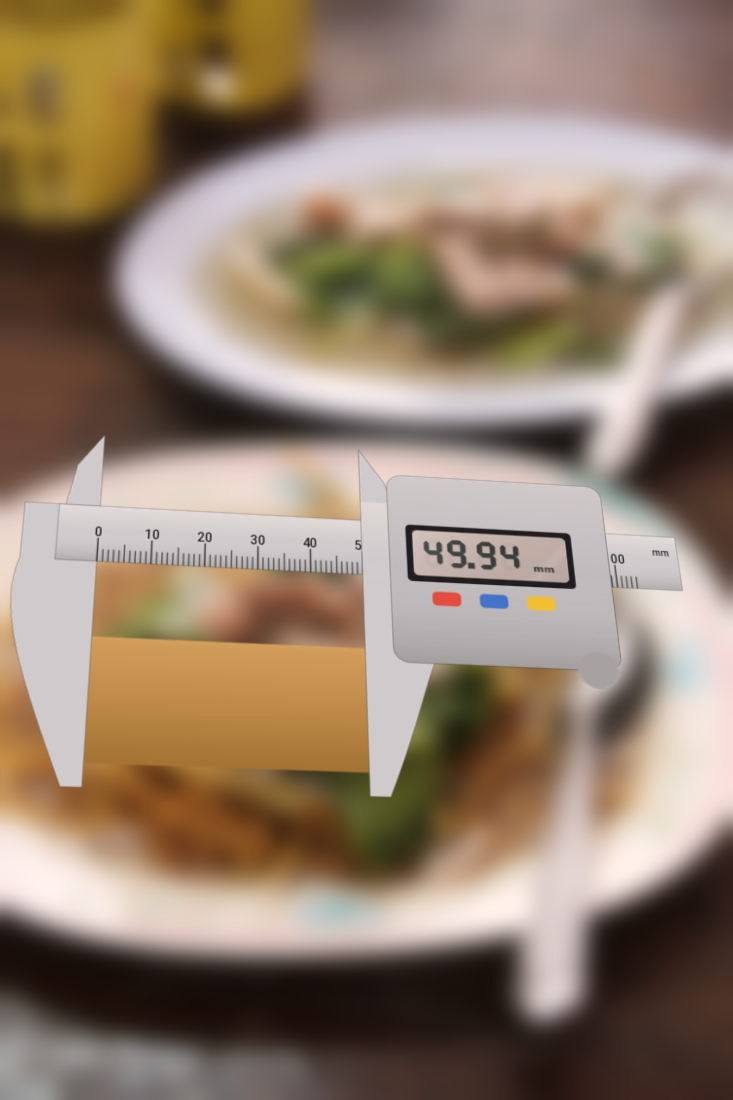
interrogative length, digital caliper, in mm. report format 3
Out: 49.94
